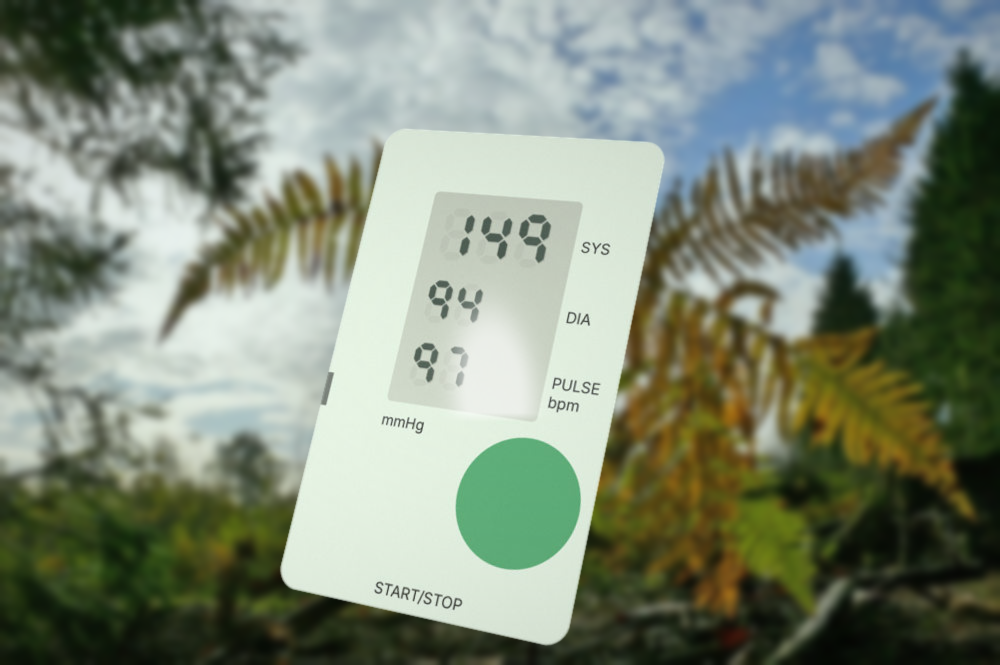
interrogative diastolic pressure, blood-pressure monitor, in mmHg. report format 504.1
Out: 94
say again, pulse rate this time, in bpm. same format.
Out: 97
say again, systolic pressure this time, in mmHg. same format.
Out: 149
